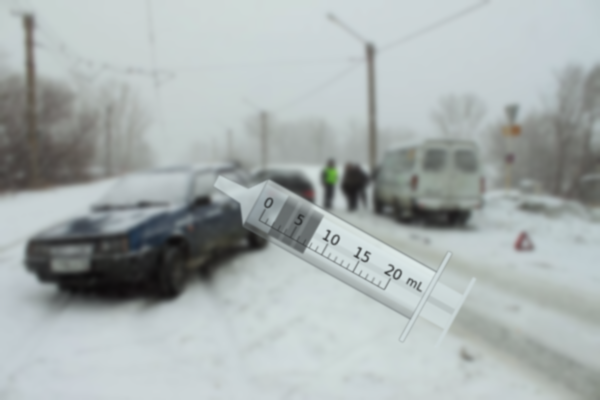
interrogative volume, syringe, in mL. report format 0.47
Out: 2
